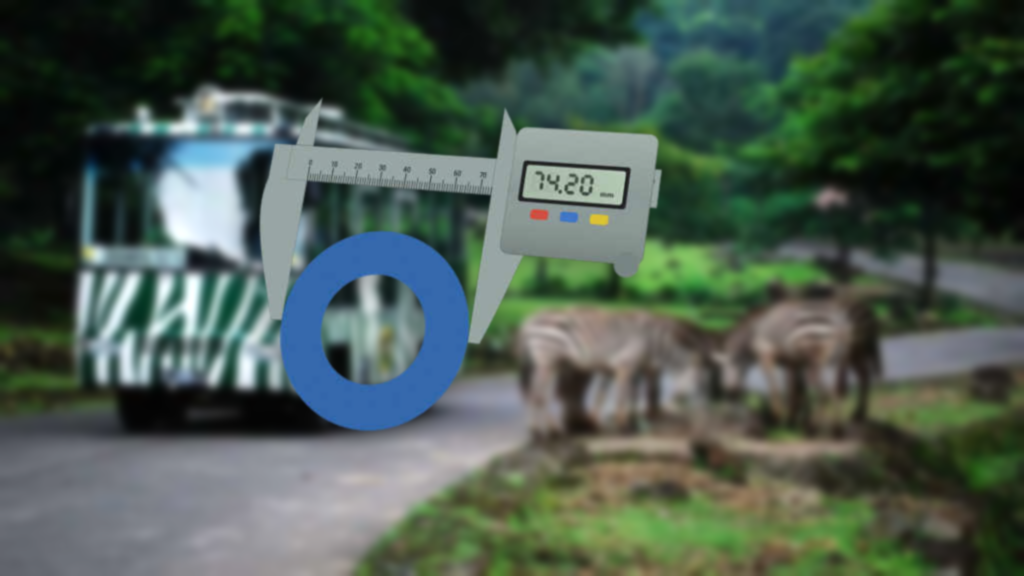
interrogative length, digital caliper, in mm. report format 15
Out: 74.20
